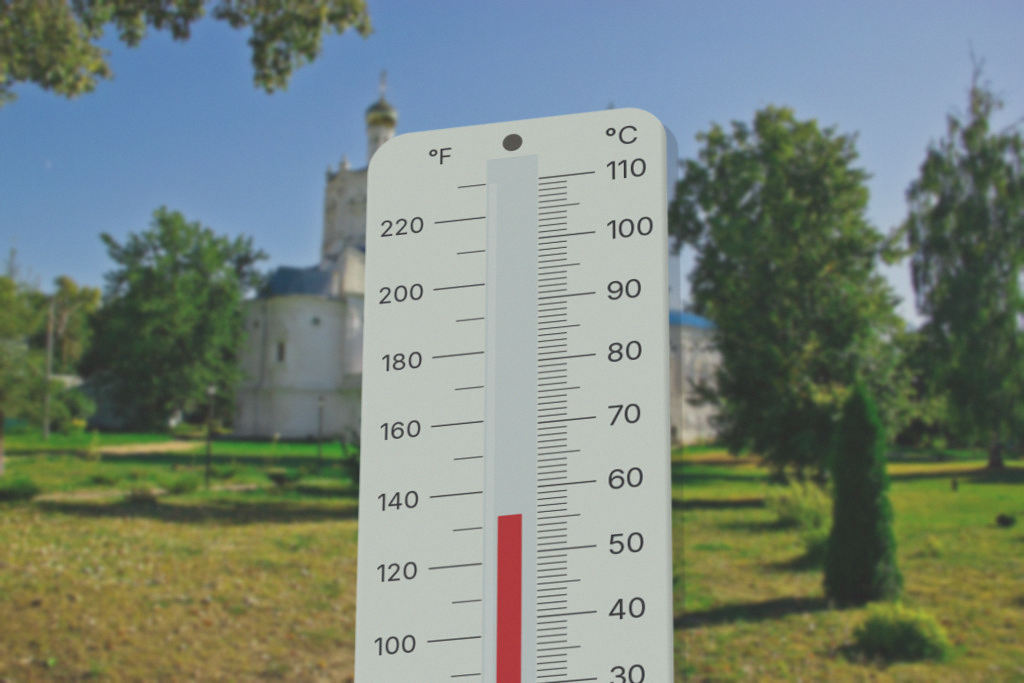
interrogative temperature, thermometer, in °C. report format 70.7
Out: 56
